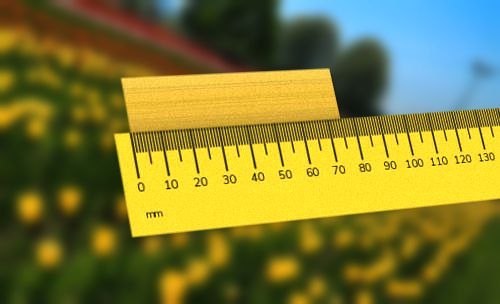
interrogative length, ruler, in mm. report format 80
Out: 75
